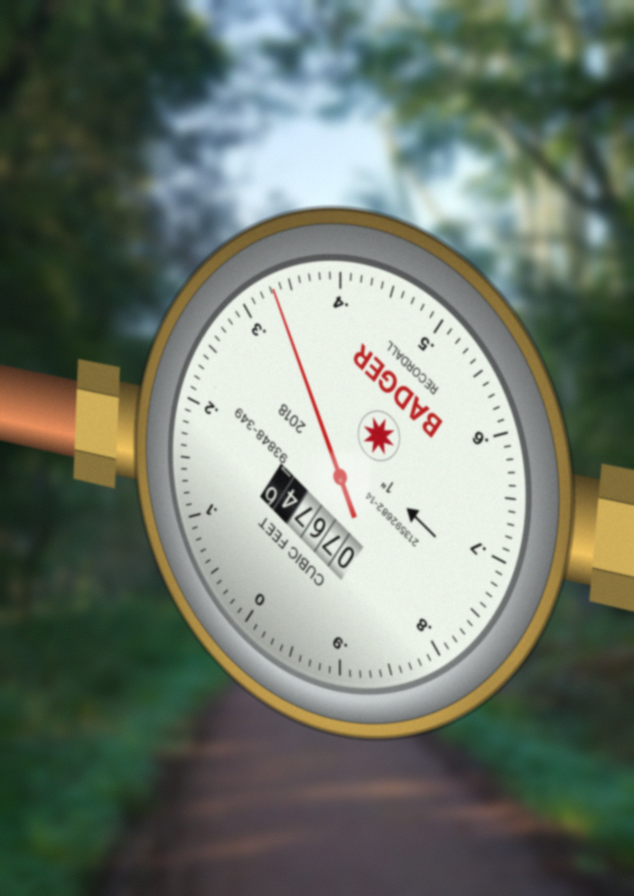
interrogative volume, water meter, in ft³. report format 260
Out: 76746.33
